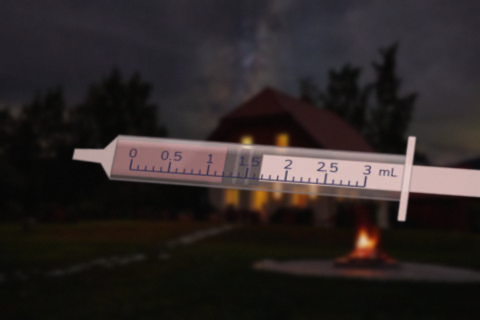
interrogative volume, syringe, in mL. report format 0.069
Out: 1.2
